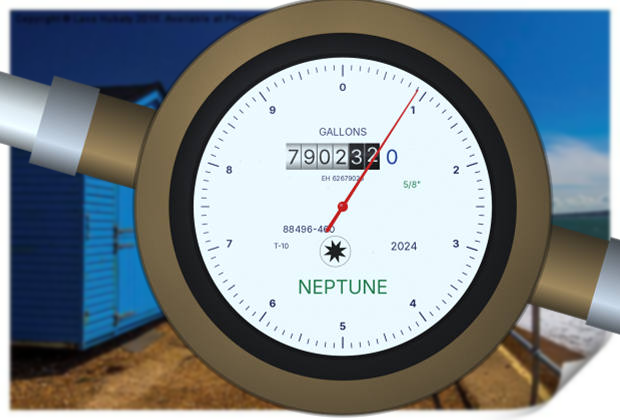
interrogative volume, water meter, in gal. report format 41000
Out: 7902320.9
